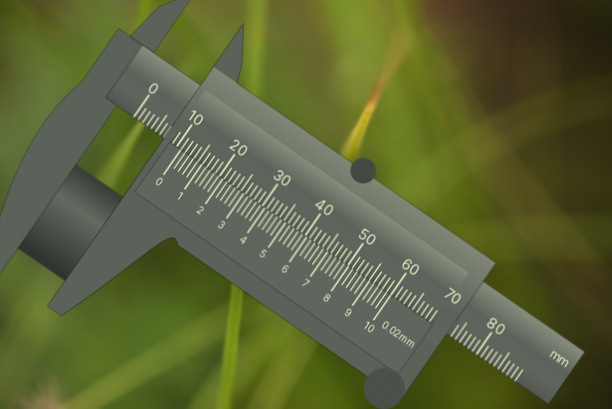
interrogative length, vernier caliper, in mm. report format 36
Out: 11.0
